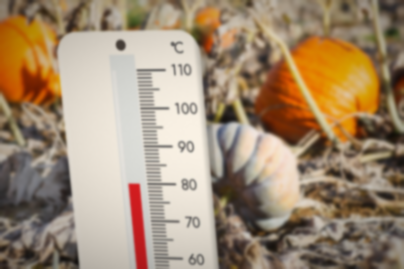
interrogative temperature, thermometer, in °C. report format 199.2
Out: 80
